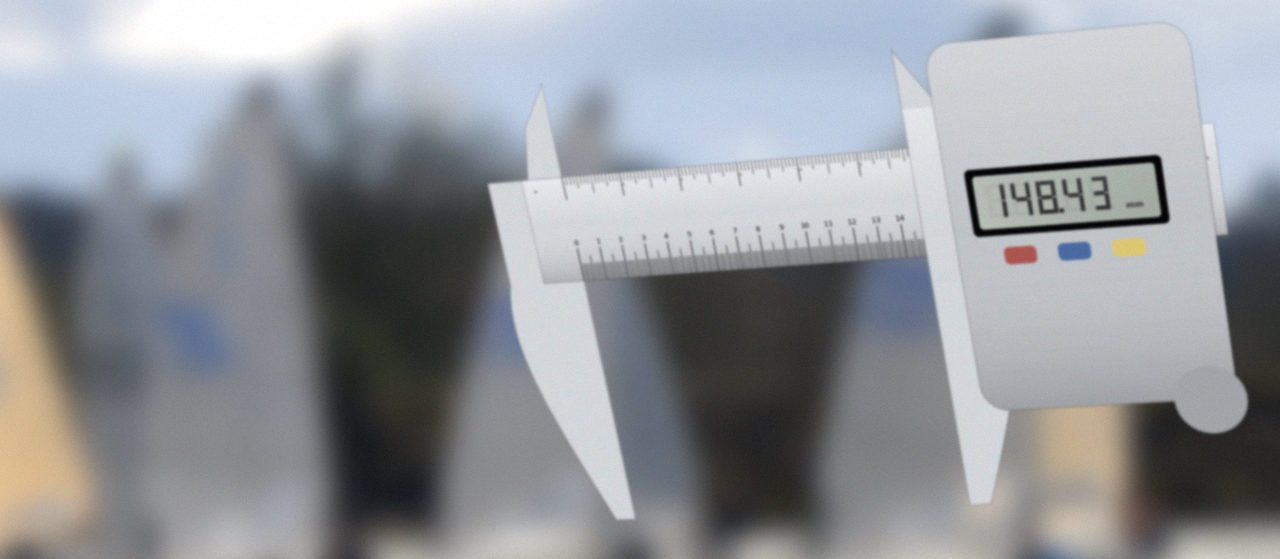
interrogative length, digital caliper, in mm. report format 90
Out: 148.43
